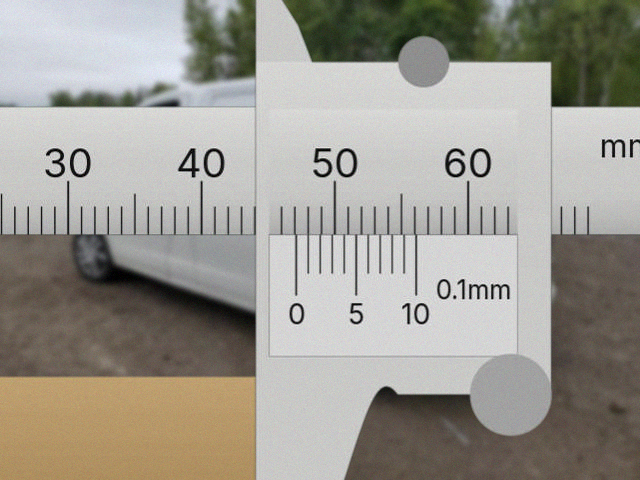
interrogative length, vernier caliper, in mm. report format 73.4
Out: 47.1
